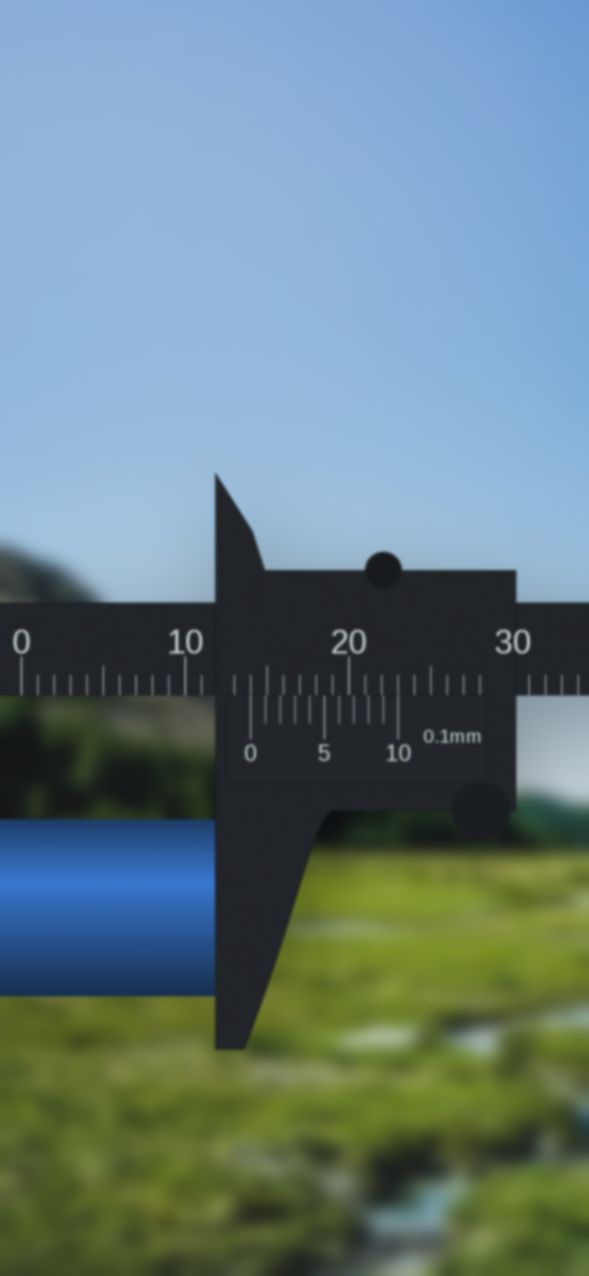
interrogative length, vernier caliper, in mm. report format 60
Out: 14.0
